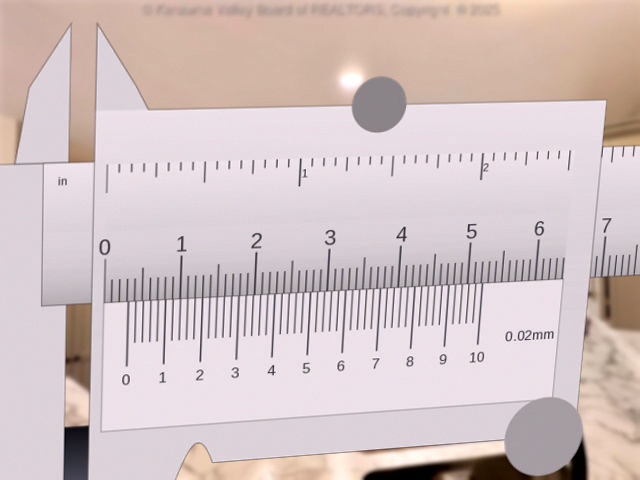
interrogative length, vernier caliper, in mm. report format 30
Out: 3.2
